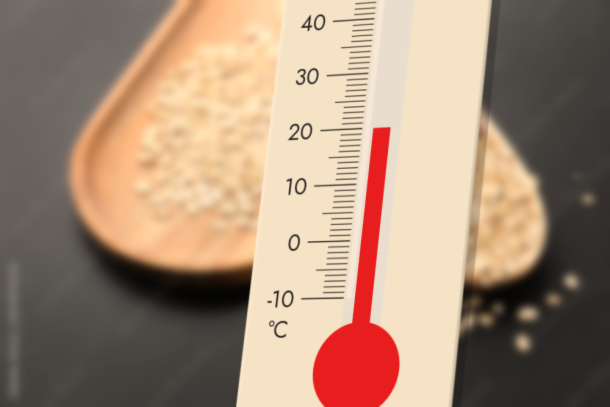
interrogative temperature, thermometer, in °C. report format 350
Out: 20
